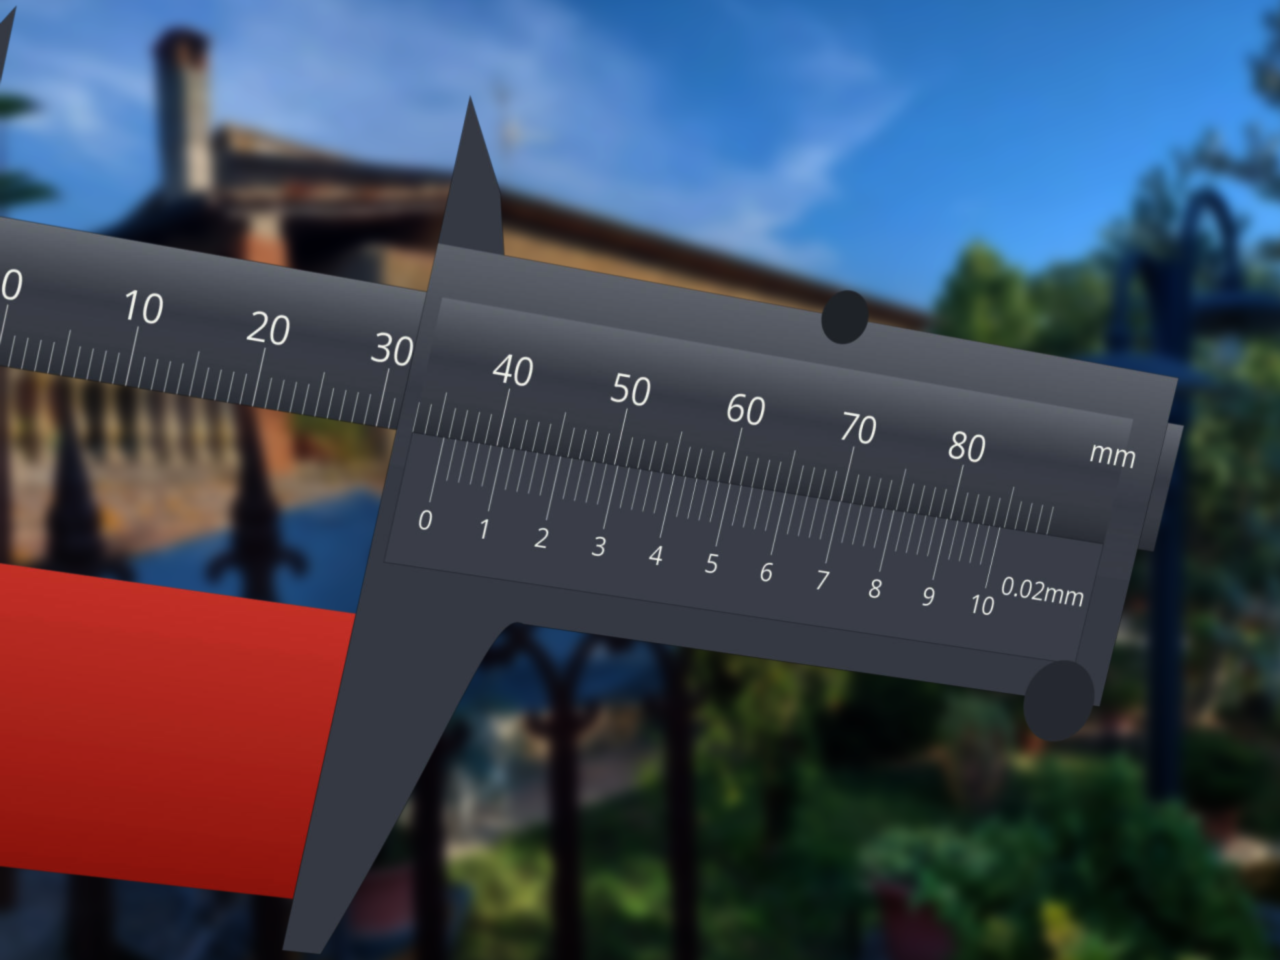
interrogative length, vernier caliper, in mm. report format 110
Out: 35.6
